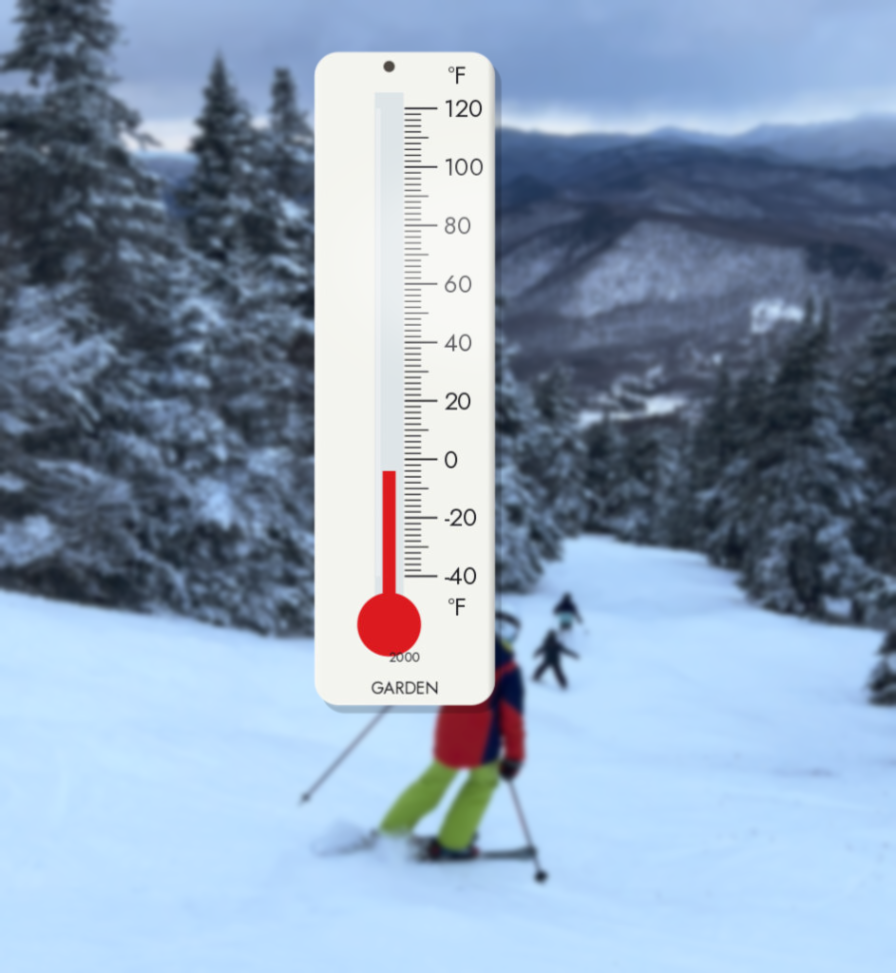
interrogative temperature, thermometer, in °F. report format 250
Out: -4
